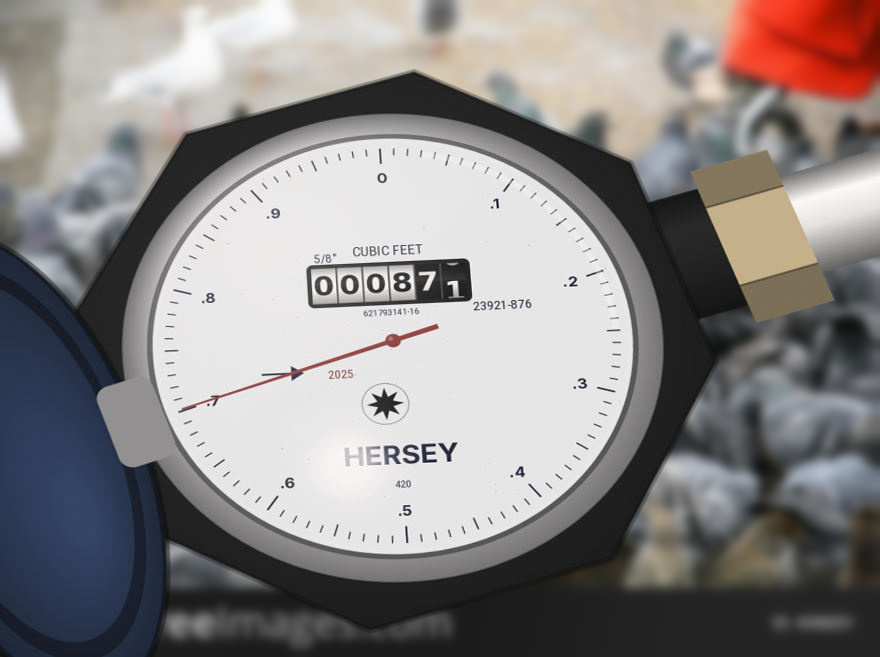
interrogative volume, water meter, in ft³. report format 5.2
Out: 870.70
